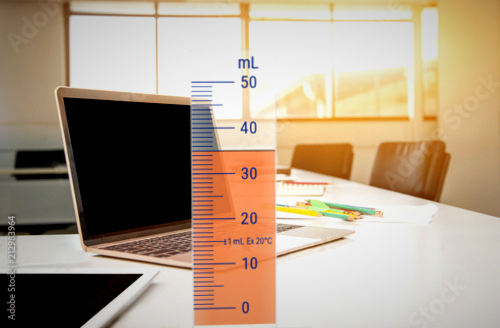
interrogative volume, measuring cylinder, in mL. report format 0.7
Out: 35
